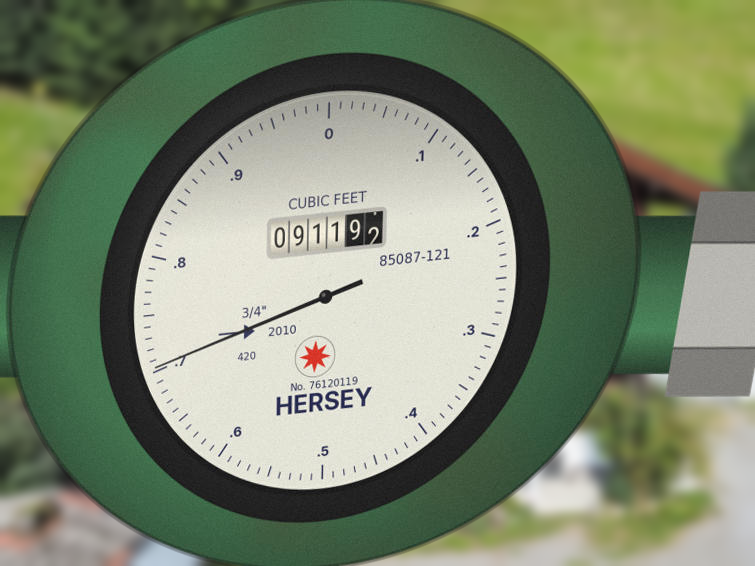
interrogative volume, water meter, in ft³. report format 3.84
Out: 91191.70
